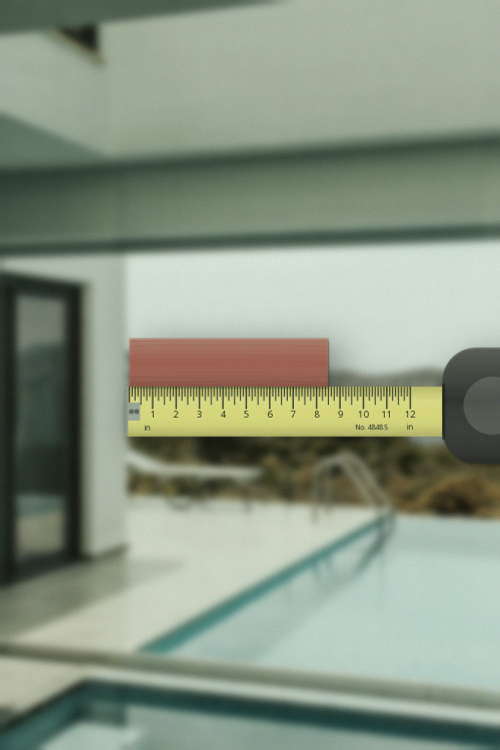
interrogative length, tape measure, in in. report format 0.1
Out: 8.5
